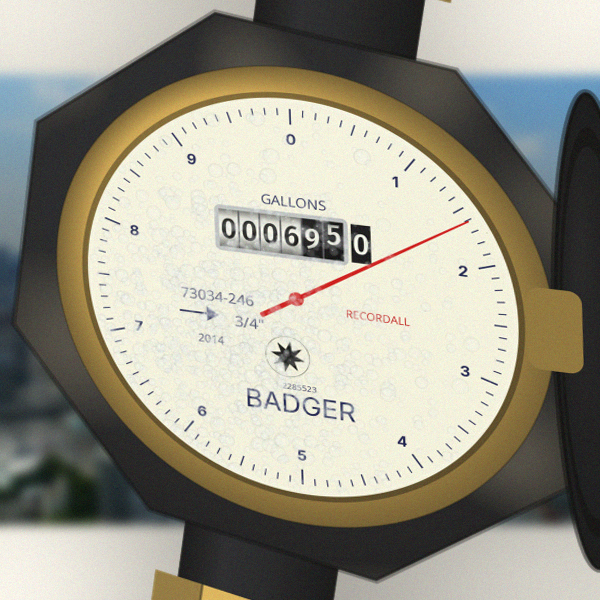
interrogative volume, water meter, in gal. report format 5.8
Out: 6951.6
